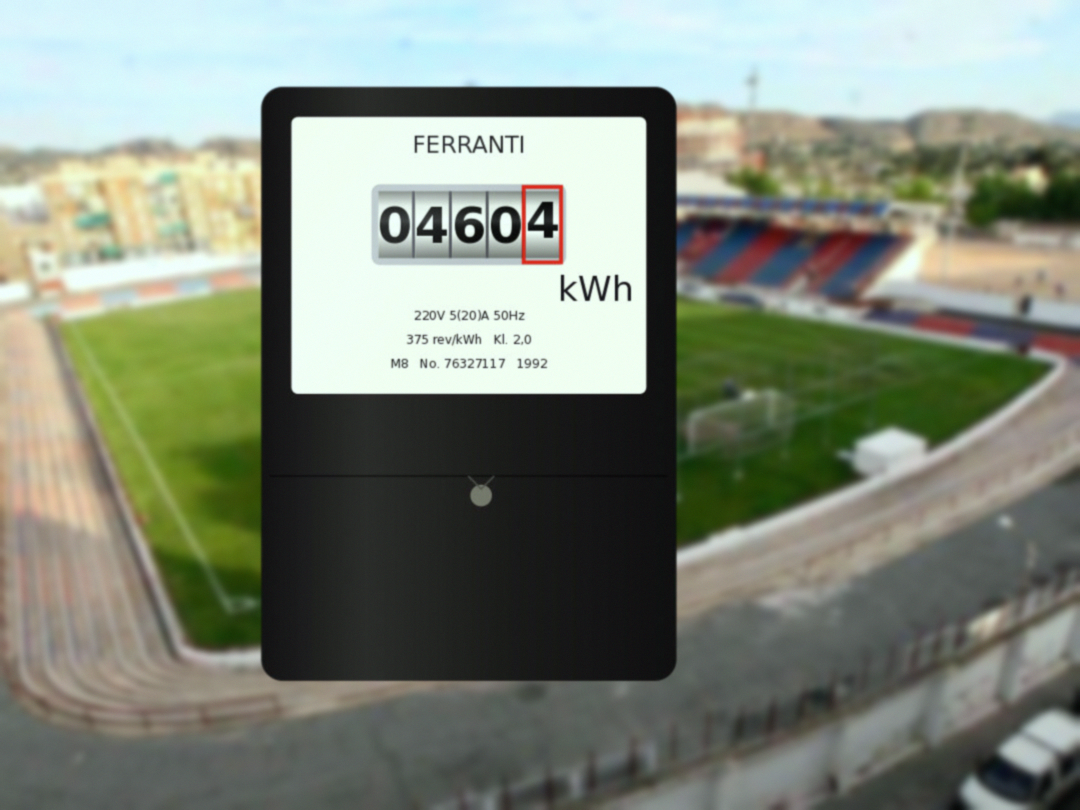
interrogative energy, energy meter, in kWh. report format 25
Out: 460.4
